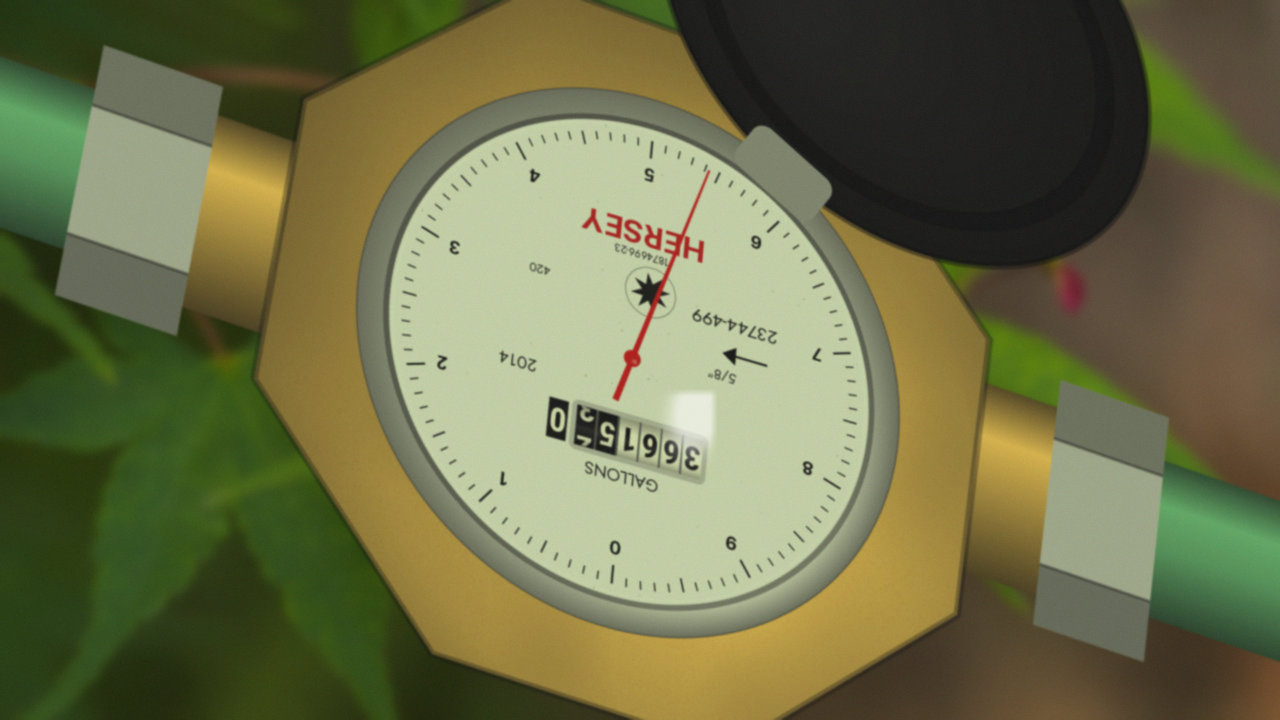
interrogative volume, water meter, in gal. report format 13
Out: 3661525.4
